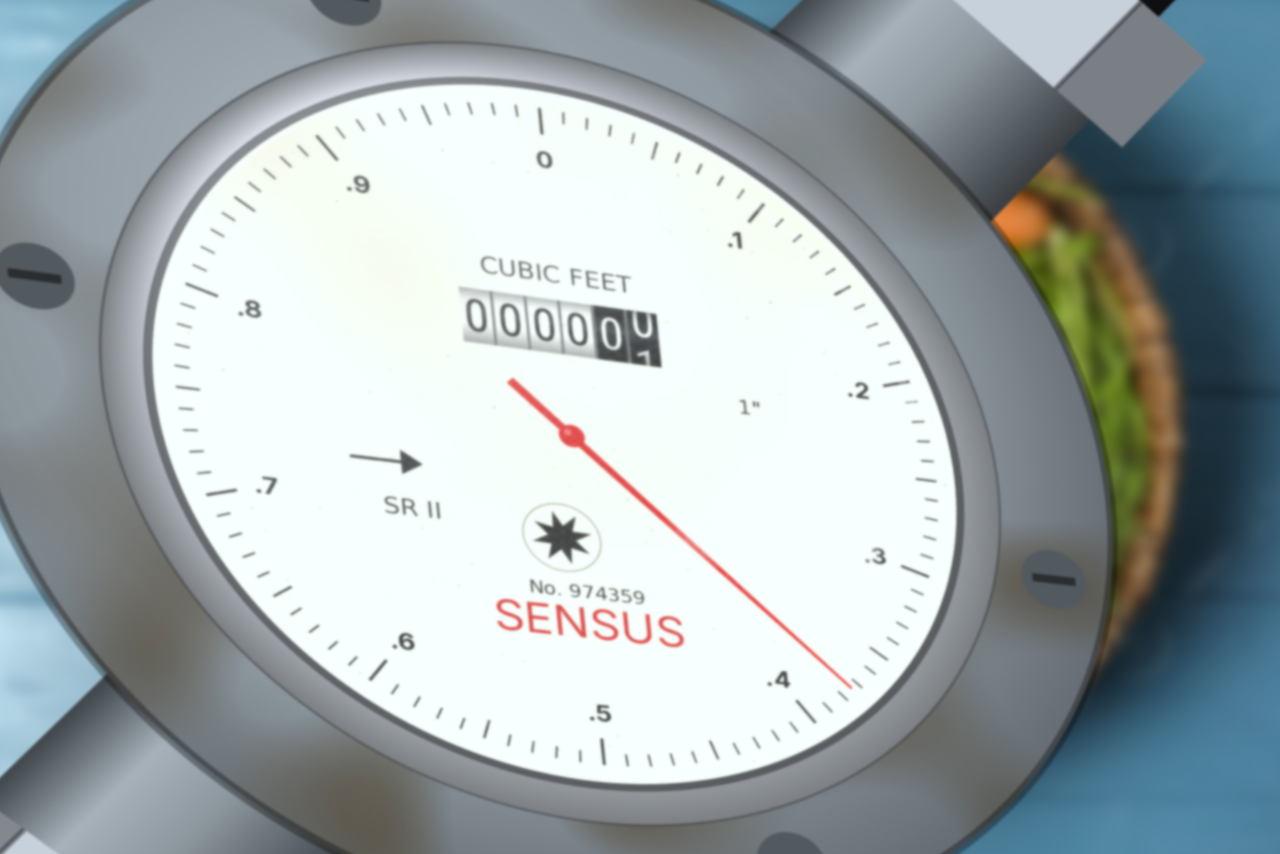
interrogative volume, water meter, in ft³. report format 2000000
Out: 0.37
